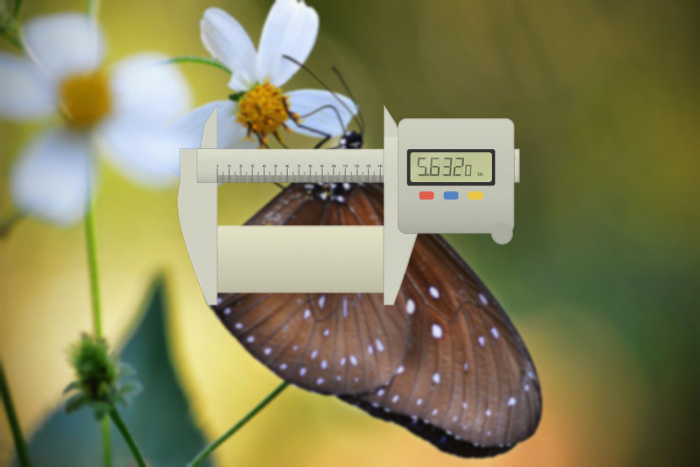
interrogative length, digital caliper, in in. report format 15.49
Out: 5.6320
